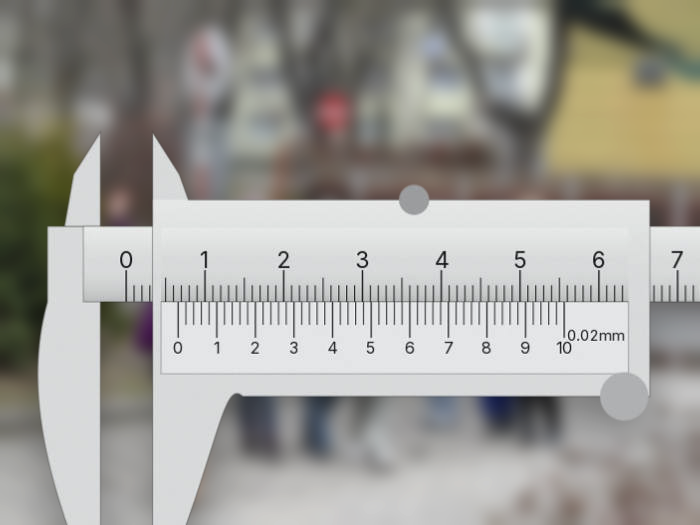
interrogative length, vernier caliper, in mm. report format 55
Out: 6.6
